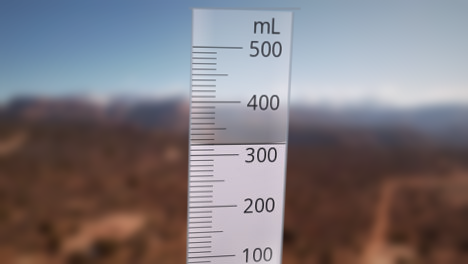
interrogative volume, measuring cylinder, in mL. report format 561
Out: 320
